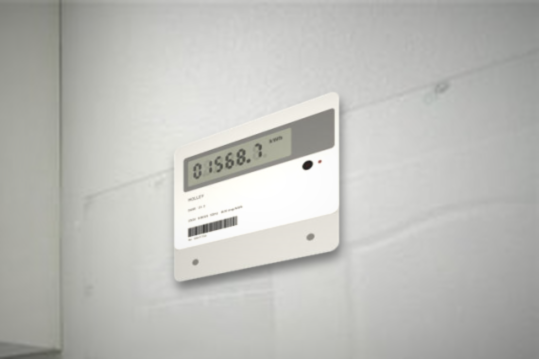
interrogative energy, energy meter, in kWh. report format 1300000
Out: 1568.7
